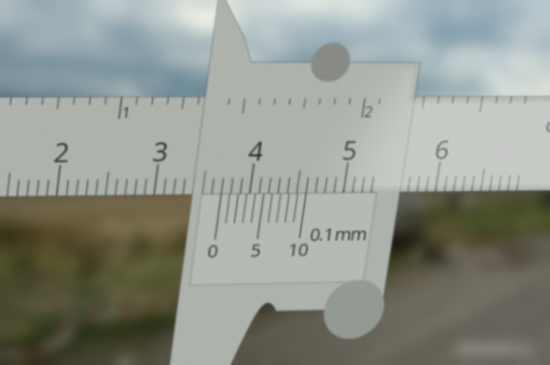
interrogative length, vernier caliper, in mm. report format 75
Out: 37.0
